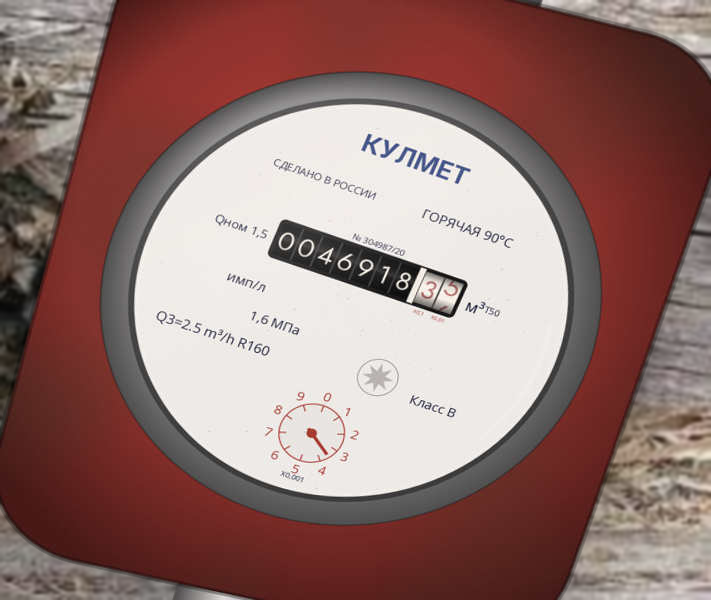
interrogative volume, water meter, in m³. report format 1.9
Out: 46918.353
